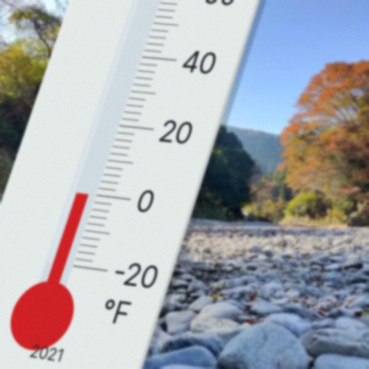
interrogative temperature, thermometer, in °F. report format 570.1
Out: 0
